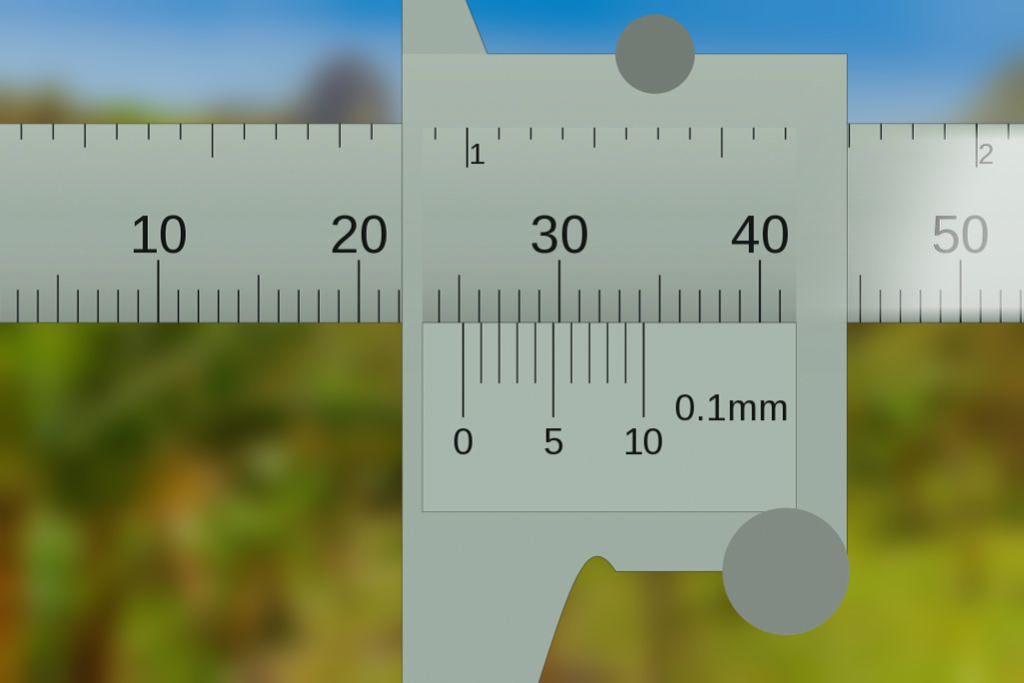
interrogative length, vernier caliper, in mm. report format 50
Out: 25.2
